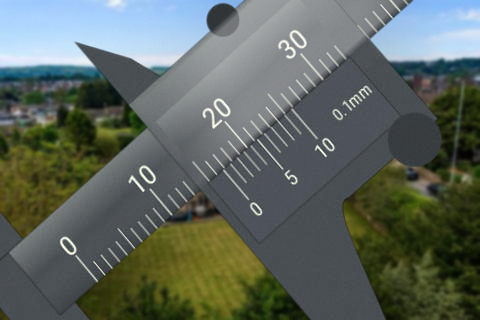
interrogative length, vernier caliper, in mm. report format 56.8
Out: 16.8
